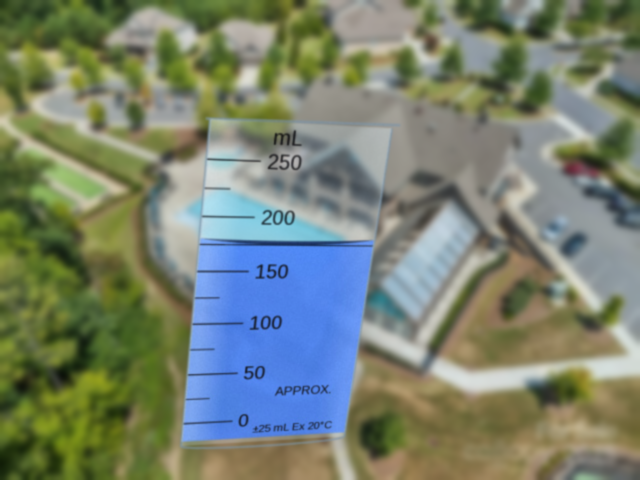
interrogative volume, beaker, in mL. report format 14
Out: 175
